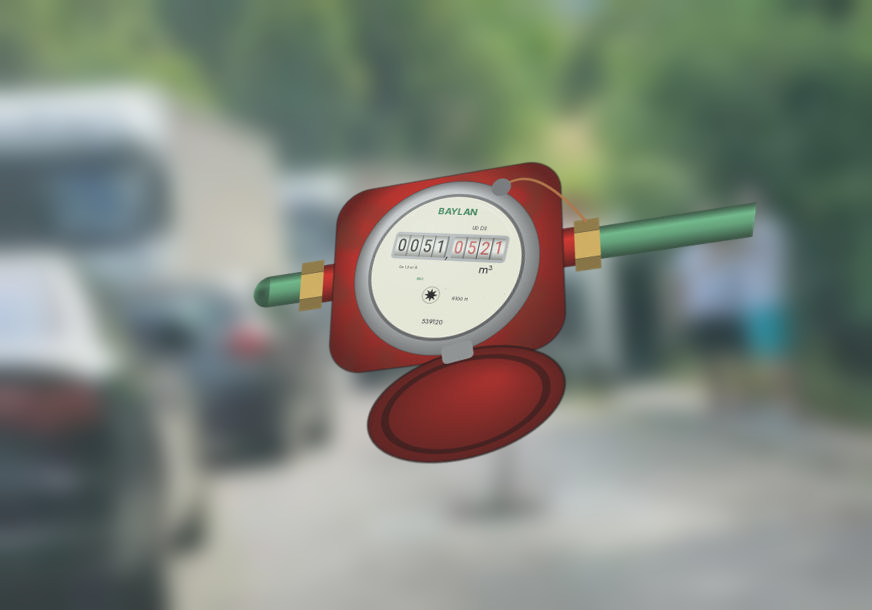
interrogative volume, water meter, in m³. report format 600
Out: 51.0521
